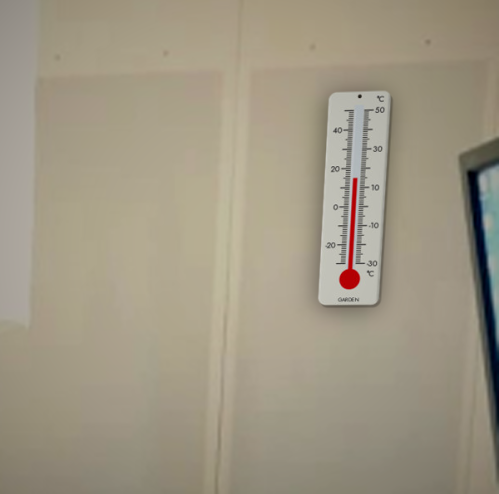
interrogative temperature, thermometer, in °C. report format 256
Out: 15
